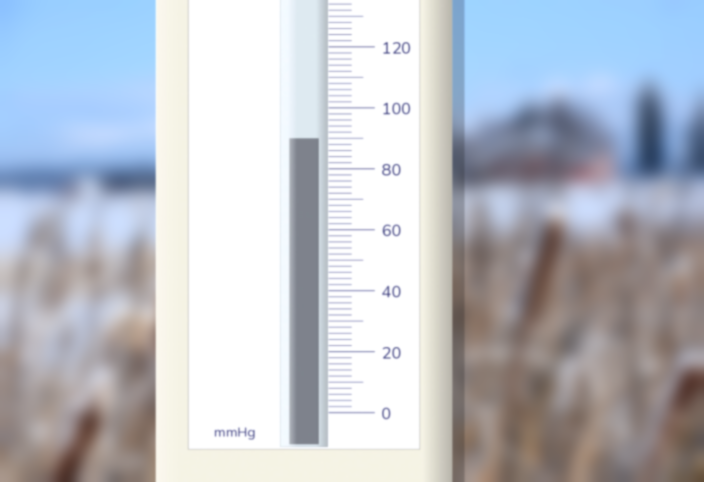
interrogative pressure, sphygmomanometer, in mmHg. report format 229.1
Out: 90
